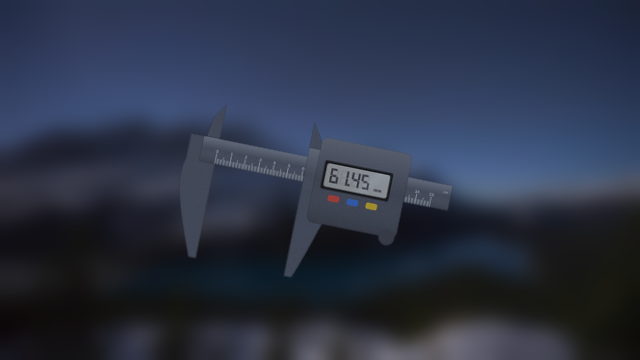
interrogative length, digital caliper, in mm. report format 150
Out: 61.45
